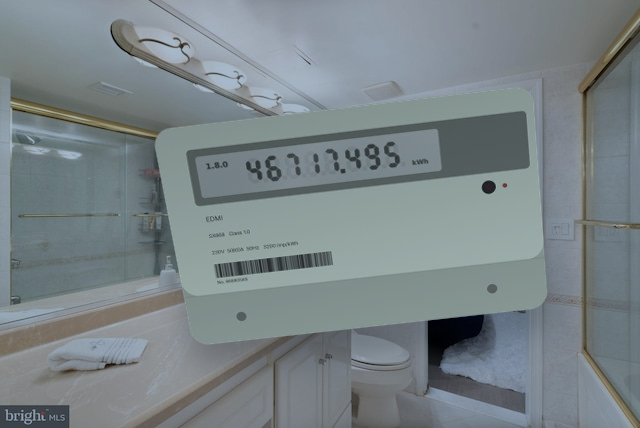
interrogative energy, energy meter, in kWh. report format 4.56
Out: 46717.495
